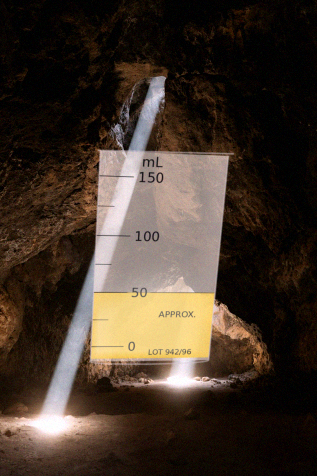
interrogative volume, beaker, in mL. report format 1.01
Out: 50
